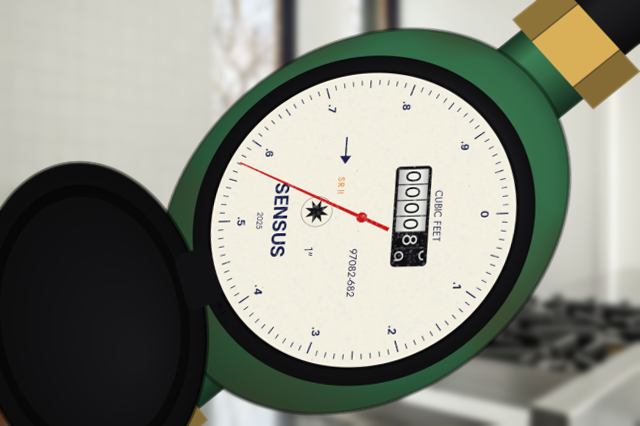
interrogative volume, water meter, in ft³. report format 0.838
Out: 88.57
